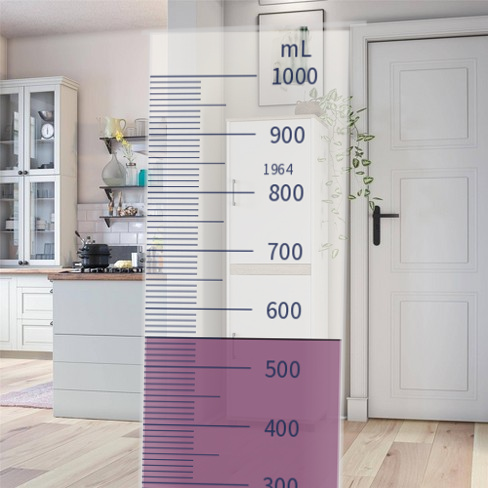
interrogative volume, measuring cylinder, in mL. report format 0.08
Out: 550
